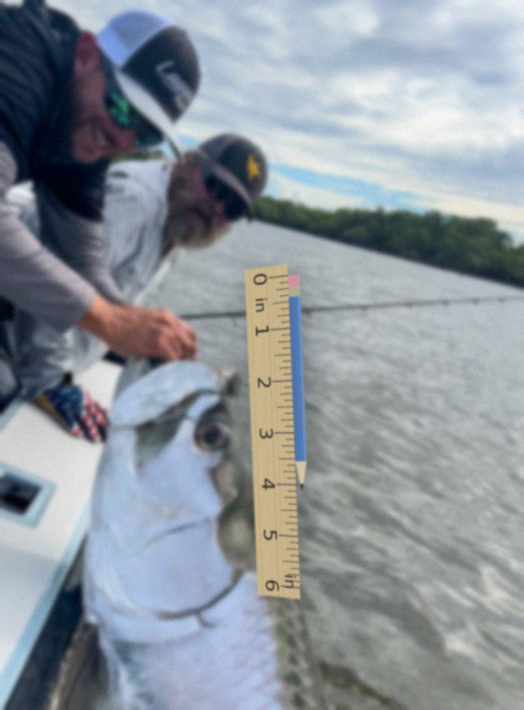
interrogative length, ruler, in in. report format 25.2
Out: 4.125
